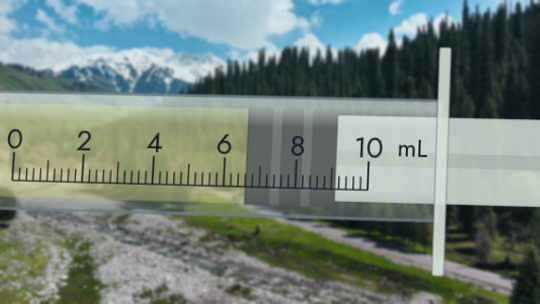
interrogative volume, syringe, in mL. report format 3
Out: 6.6
